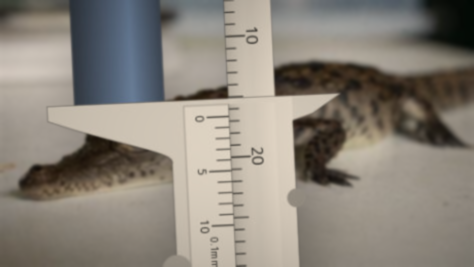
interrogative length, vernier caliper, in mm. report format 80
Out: 16.6
